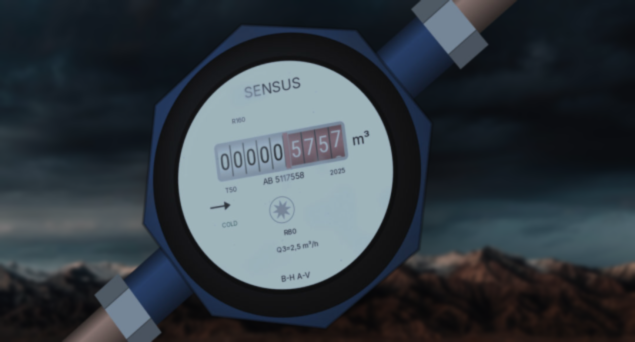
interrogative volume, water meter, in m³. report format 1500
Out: 0.5757
